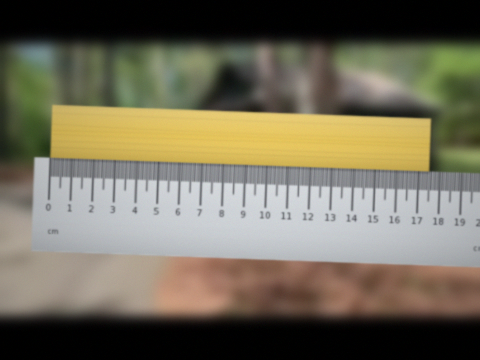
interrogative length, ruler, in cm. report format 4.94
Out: 17.5
